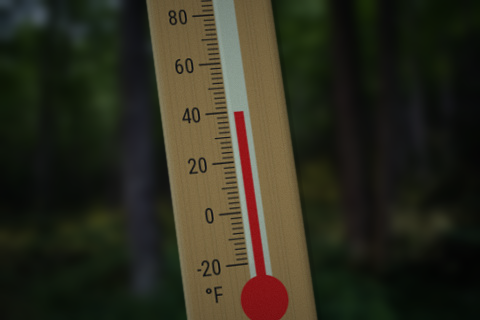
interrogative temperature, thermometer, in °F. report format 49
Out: 40
